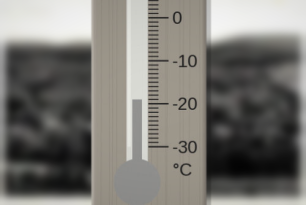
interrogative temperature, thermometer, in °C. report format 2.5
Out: -19
